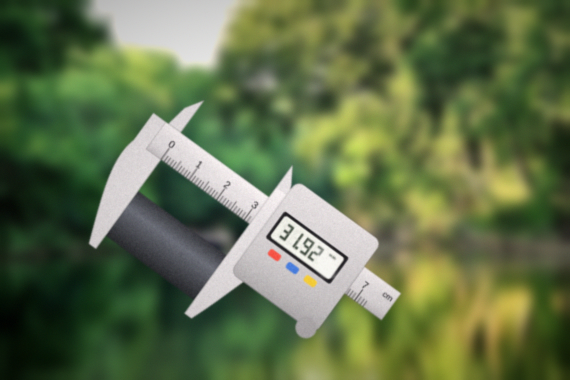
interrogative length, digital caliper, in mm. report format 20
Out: 31.92
